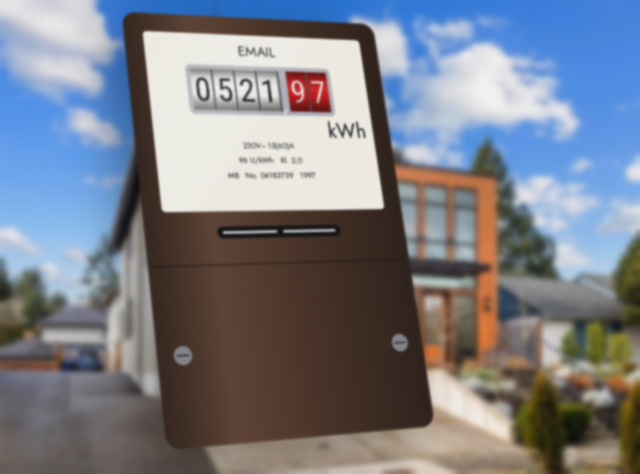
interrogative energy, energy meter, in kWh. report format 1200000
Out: 521.97
